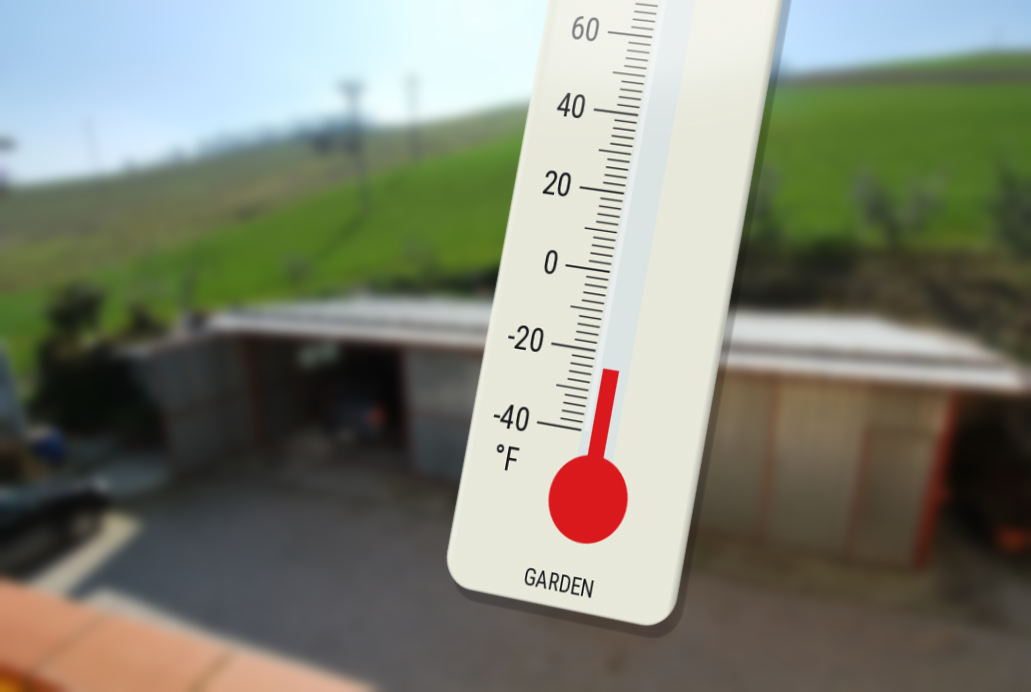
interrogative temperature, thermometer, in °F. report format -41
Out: -24
